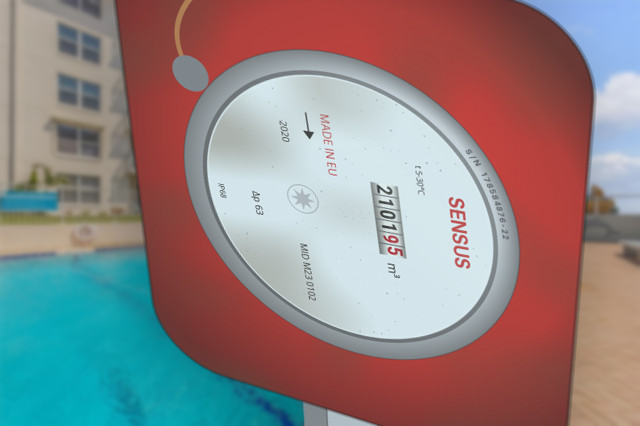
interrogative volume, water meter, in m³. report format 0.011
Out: 2101.95
